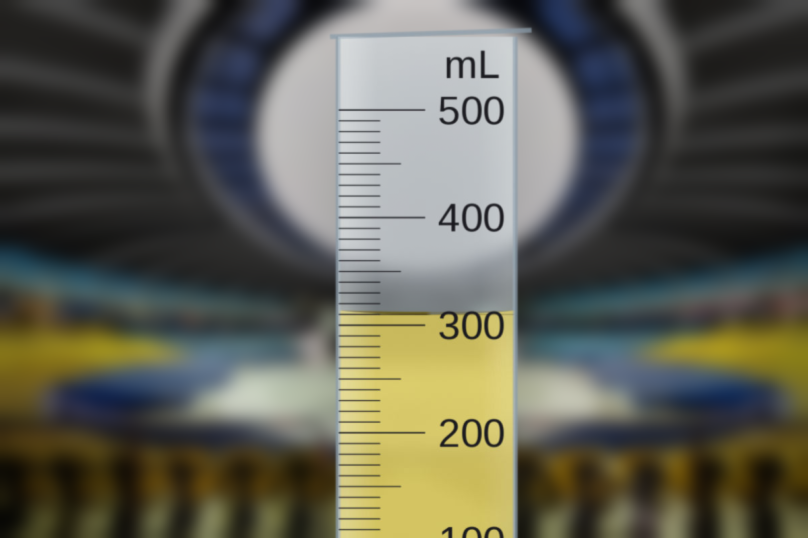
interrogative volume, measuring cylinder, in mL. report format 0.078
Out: 310
